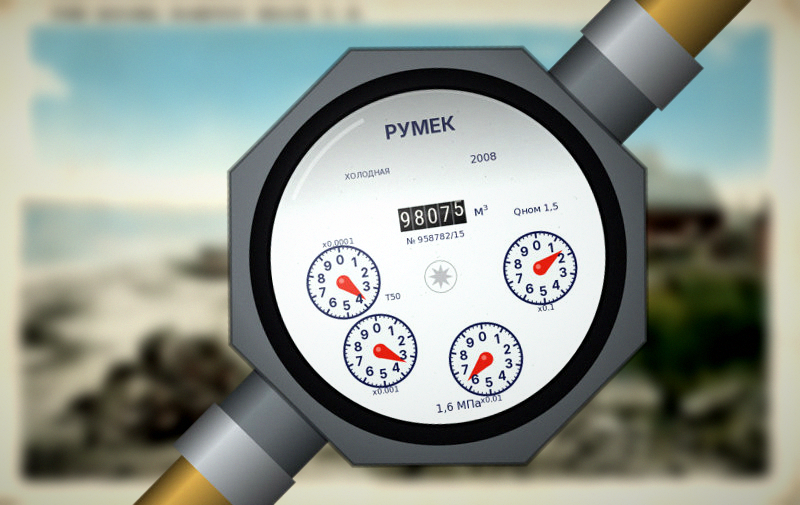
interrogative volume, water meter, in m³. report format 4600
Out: 98075.1633
